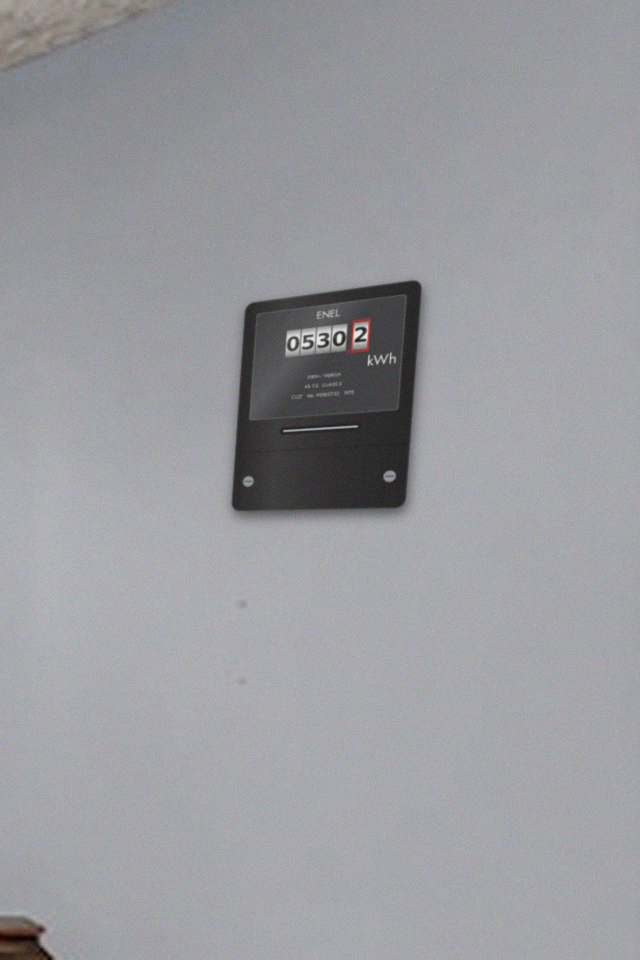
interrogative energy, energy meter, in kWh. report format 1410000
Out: 530.2
